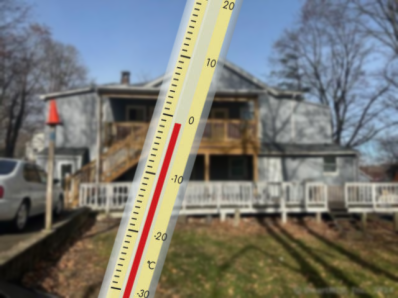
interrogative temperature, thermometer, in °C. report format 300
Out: -1
